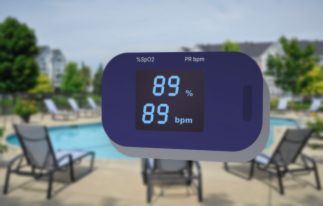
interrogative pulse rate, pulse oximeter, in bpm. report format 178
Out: 89
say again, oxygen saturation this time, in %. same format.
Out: 89
